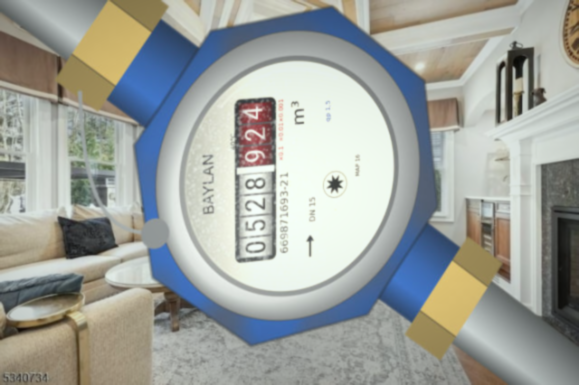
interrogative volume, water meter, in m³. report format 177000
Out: 528.924
